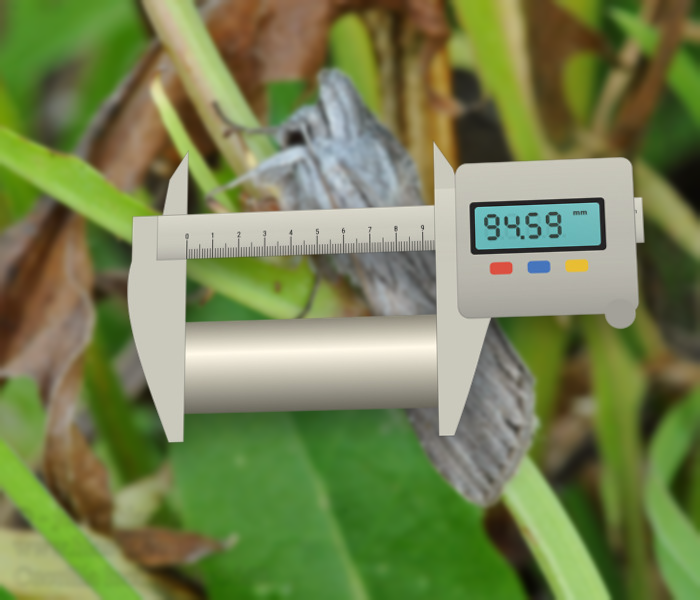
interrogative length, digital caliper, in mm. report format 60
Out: 94.59
